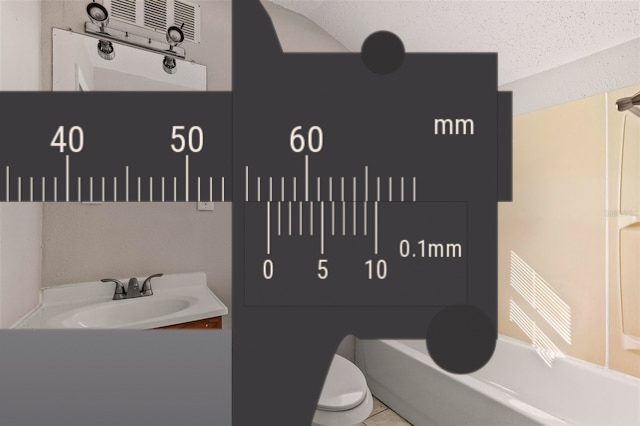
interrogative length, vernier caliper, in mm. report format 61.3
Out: 56.8
